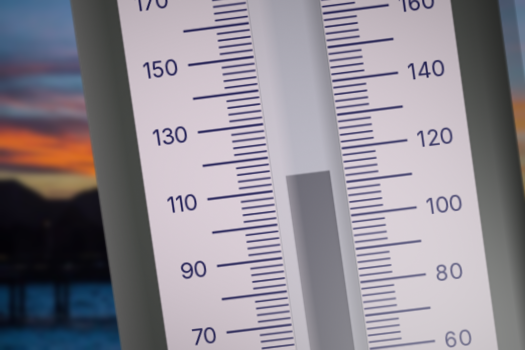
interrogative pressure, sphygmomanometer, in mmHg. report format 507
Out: 114
